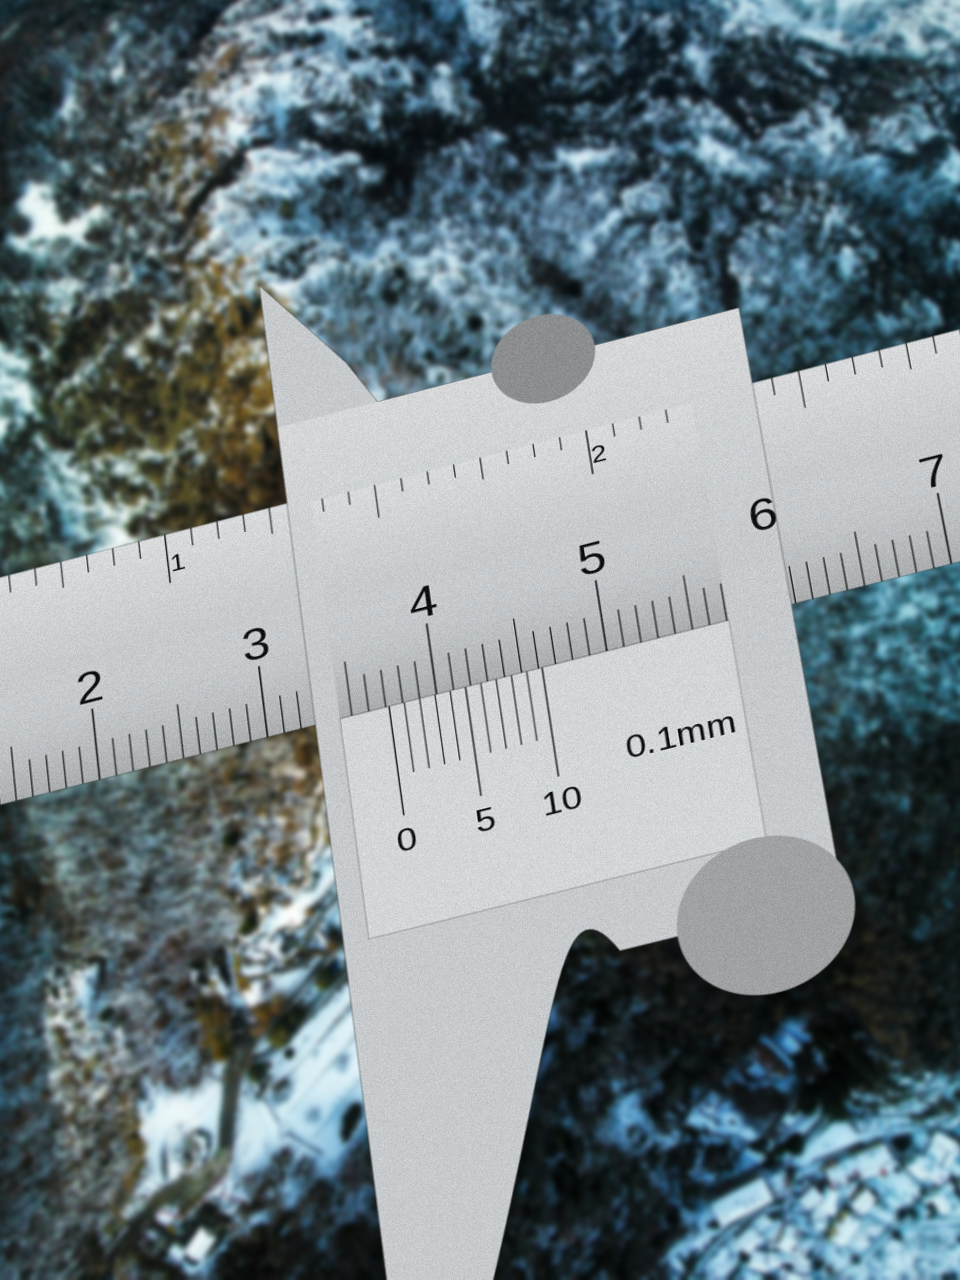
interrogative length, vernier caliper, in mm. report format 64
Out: 37.2
